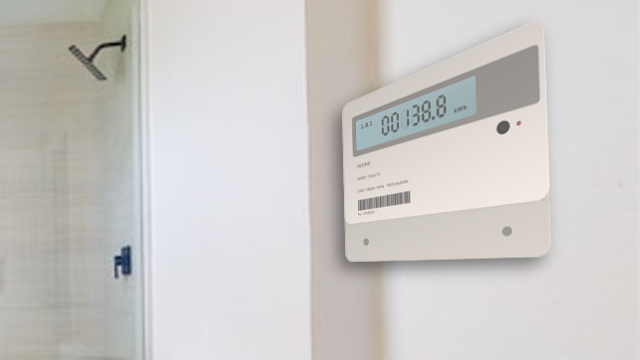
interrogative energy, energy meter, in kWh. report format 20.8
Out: 138.8
